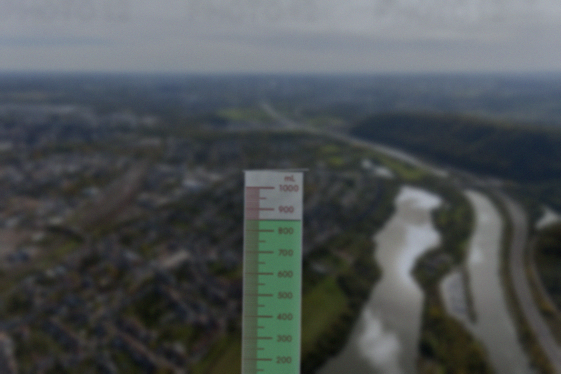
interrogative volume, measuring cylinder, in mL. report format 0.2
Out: 850
